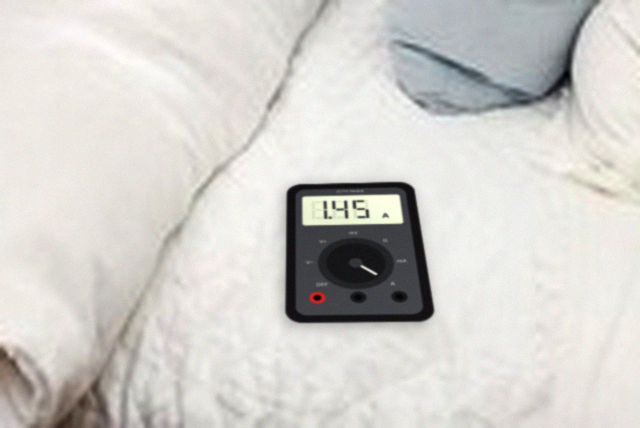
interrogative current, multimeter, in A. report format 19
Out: 1.45
